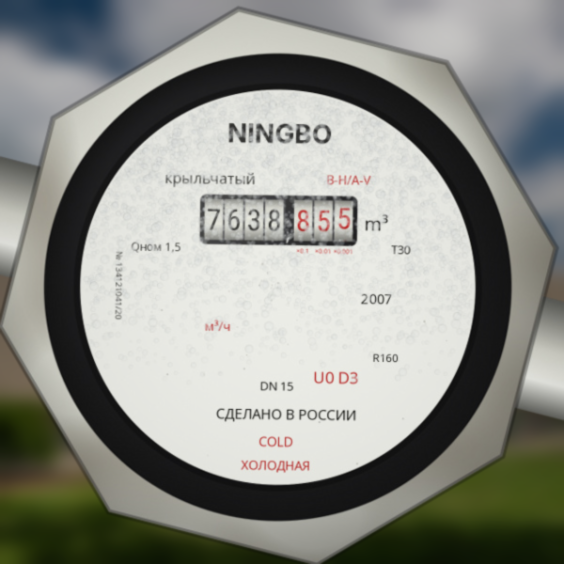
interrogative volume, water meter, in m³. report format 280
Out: 7638.855
